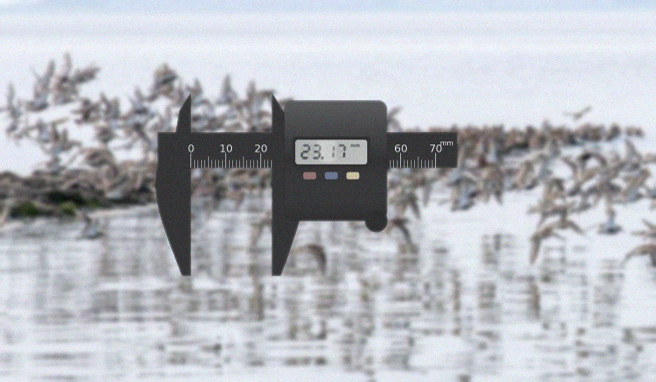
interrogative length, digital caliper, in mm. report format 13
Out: 23.17
